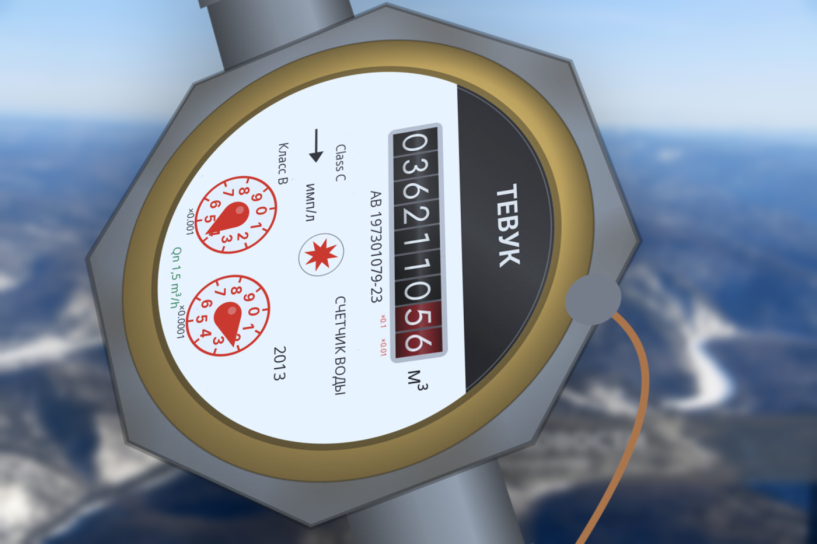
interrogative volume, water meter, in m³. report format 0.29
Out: 362110.5642
